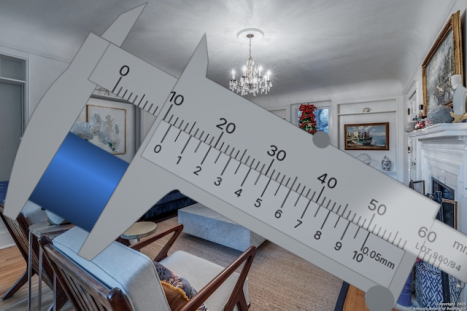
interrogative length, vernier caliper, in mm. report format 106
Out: 11.6
